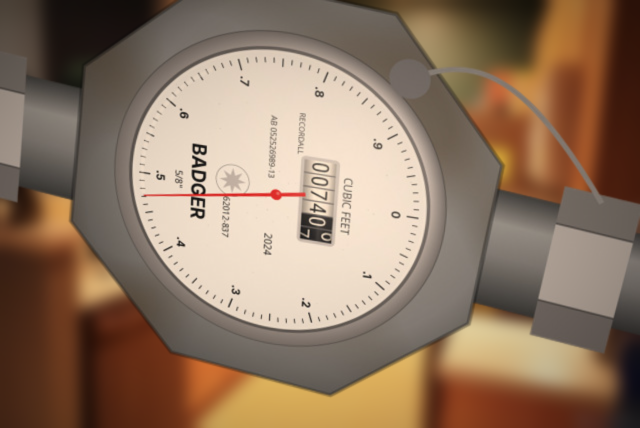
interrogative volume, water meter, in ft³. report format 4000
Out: 7406.47
